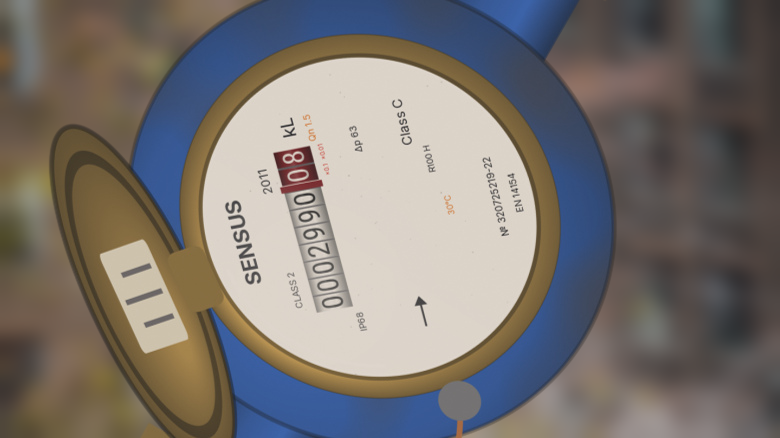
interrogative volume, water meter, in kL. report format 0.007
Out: 2990.08
